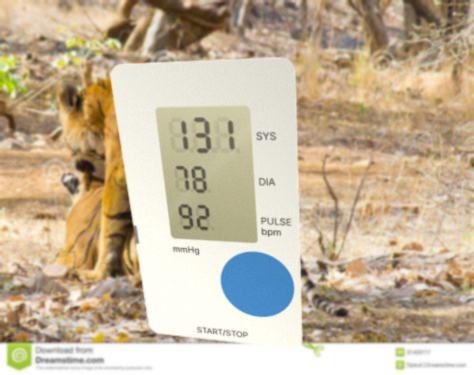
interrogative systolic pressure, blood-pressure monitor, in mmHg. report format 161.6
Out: 131
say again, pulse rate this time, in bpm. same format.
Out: 92
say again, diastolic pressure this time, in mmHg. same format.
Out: 78
